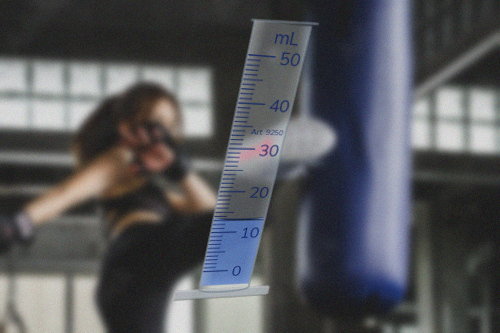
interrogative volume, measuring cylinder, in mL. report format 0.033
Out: 13
